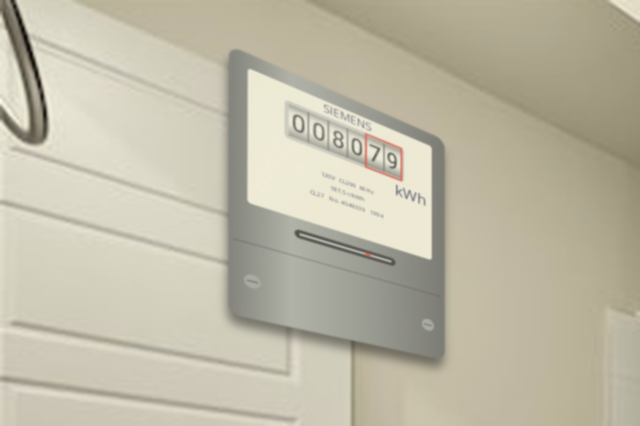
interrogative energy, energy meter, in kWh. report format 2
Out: 80.79
